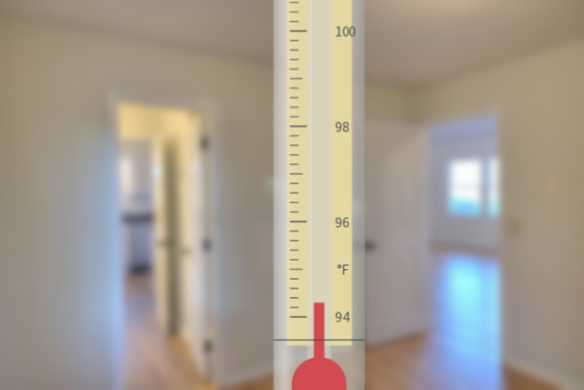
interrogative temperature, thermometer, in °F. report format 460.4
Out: 94.3
